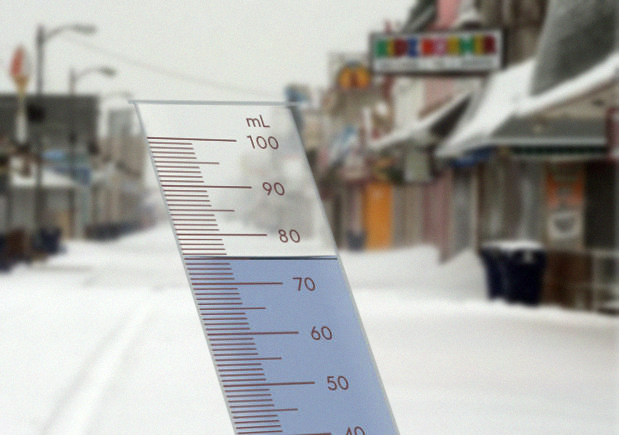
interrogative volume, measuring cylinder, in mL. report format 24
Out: 75
